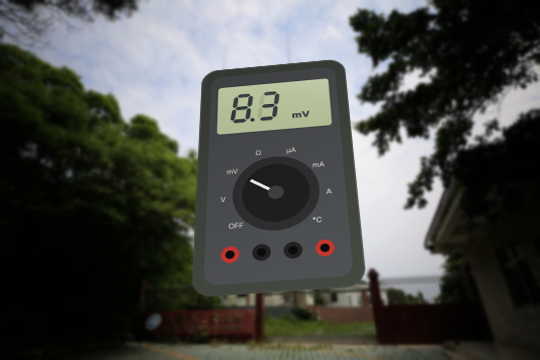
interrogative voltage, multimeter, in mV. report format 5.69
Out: 8.3
